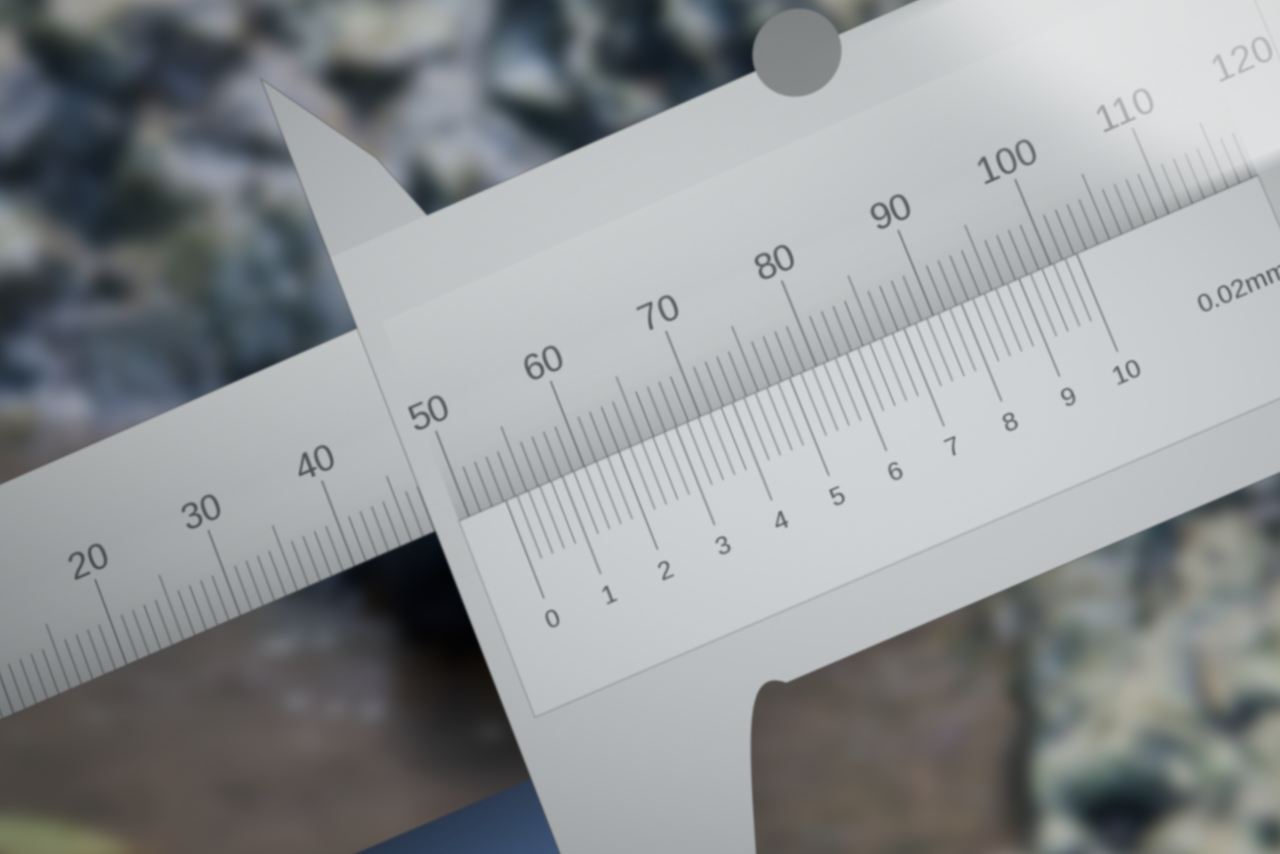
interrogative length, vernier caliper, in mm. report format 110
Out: 53.2
